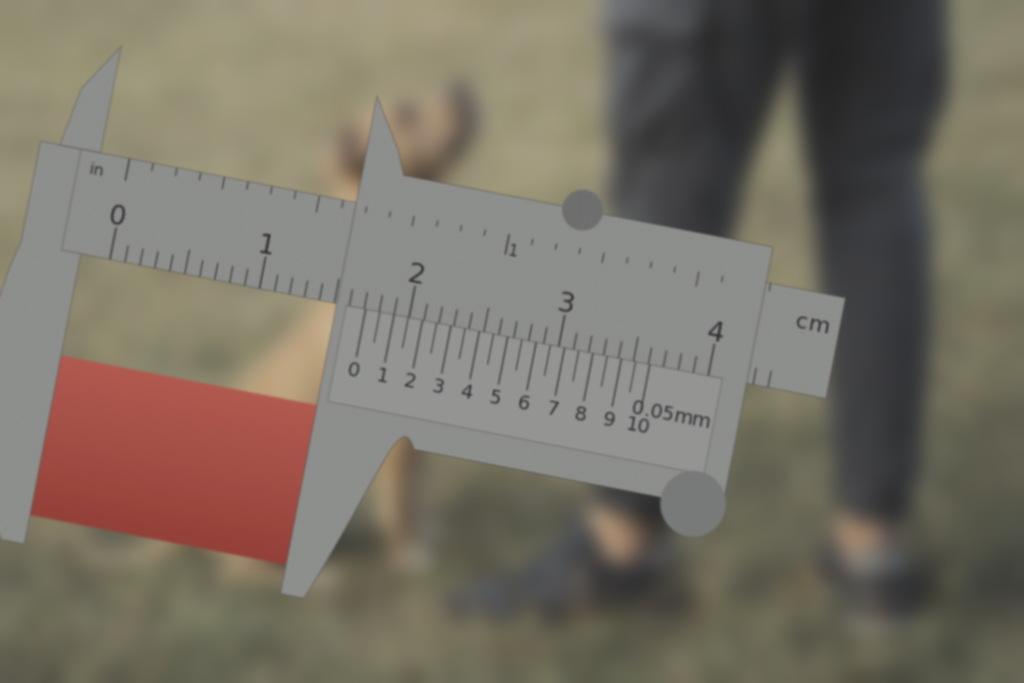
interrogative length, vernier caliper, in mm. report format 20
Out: 17.1
